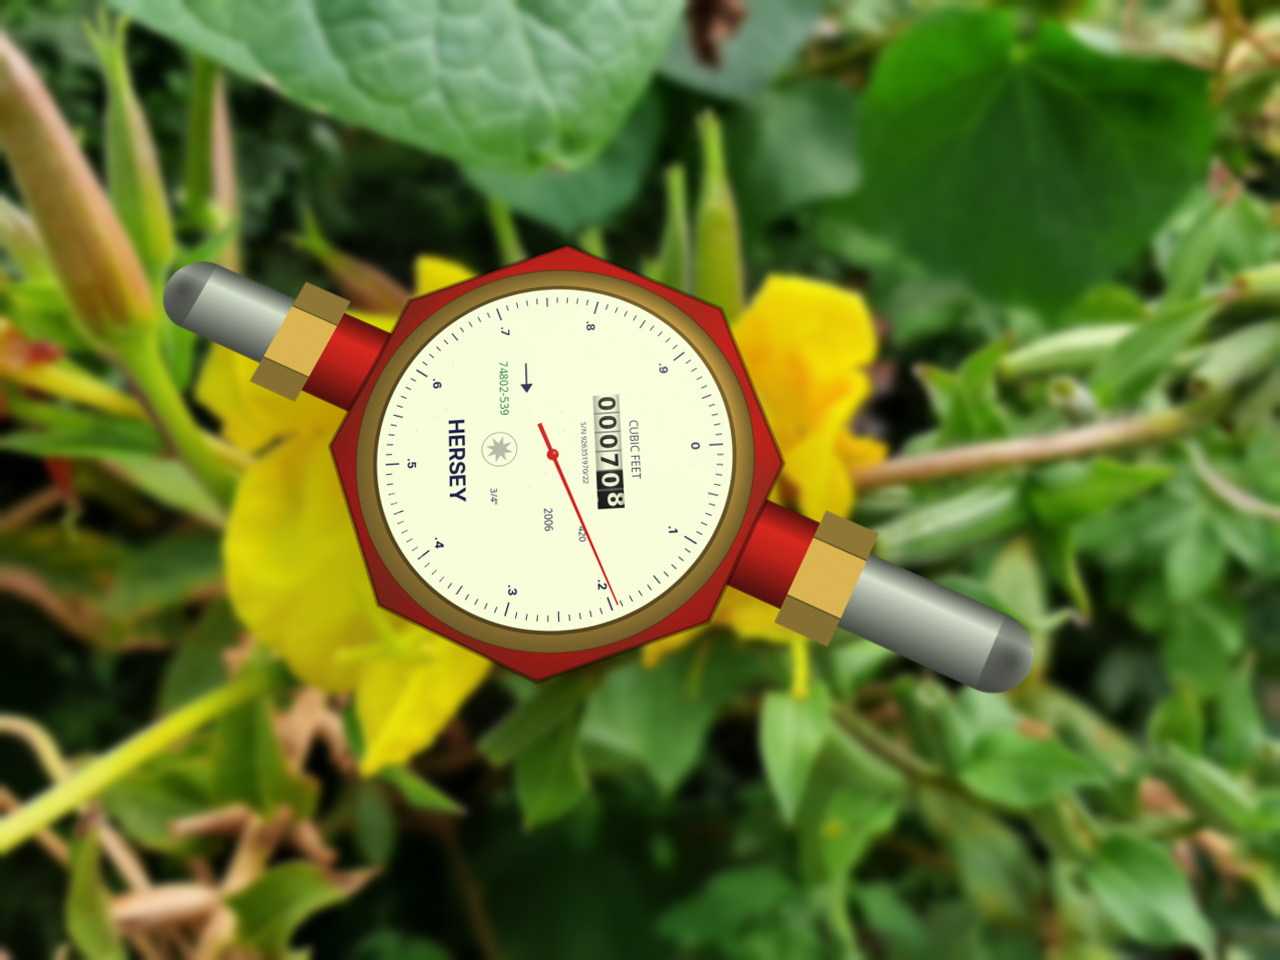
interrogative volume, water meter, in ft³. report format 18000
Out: 708.19
